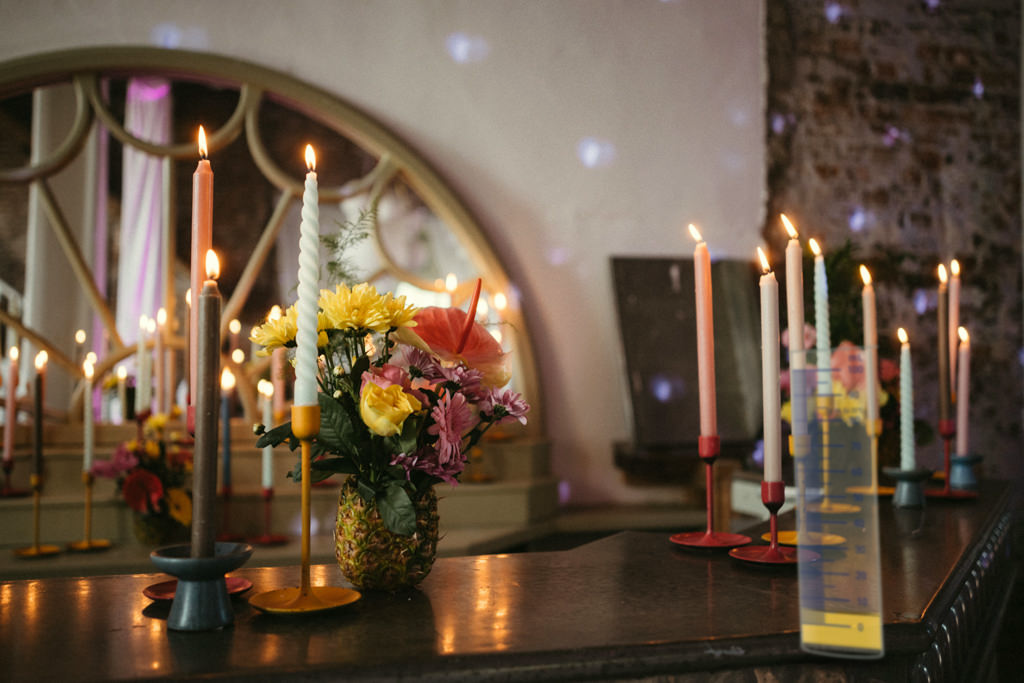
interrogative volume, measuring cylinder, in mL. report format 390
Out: 5
